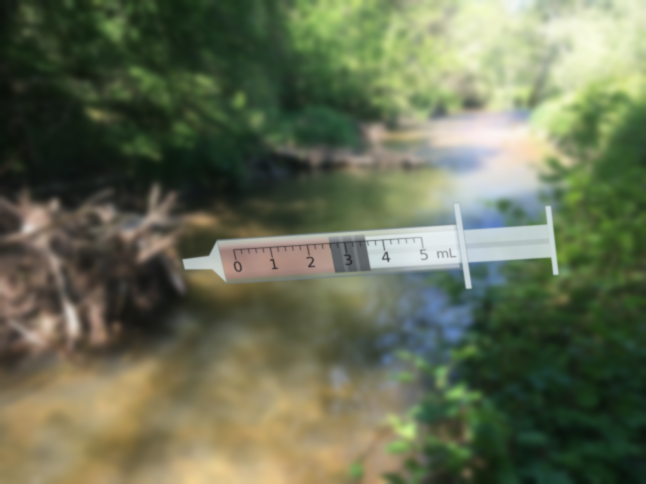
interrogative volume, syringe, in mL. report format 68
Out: 2.6
